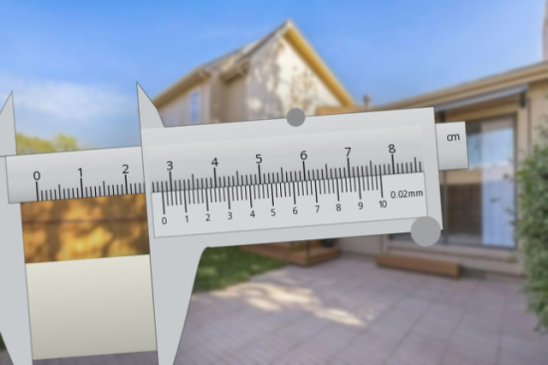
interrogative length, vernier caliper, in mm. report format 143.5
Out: 28.0
